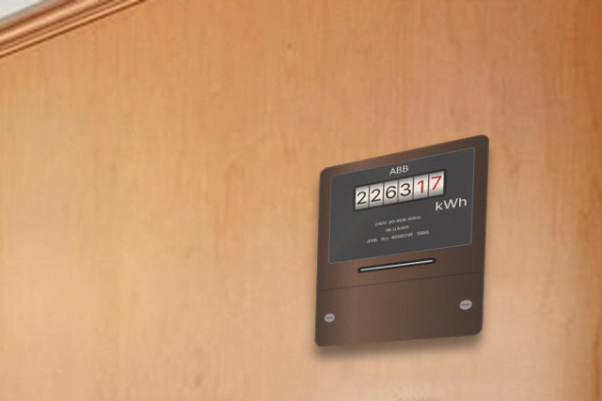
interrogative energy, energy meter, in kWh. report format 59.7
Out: 2263.17
